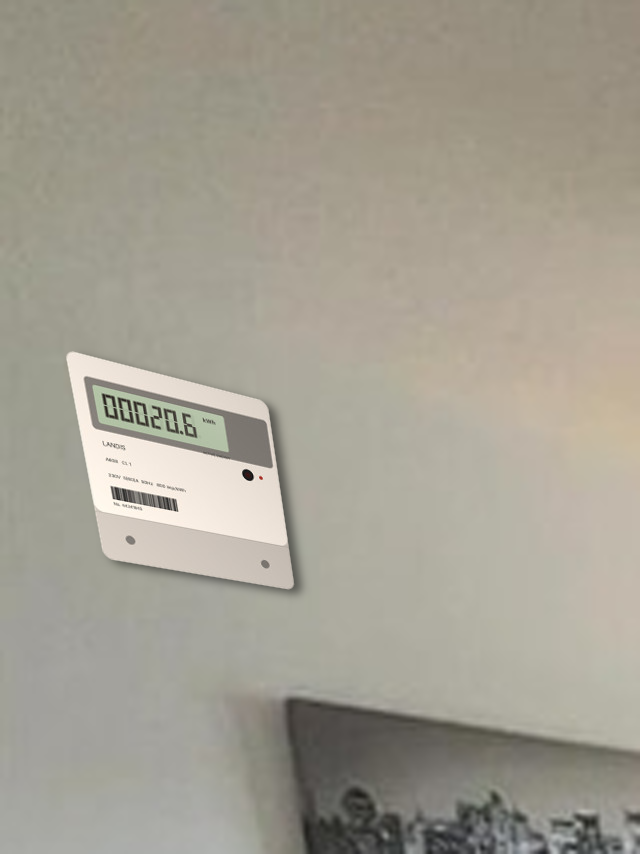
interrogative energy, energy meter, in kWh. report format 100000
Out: 20.6
